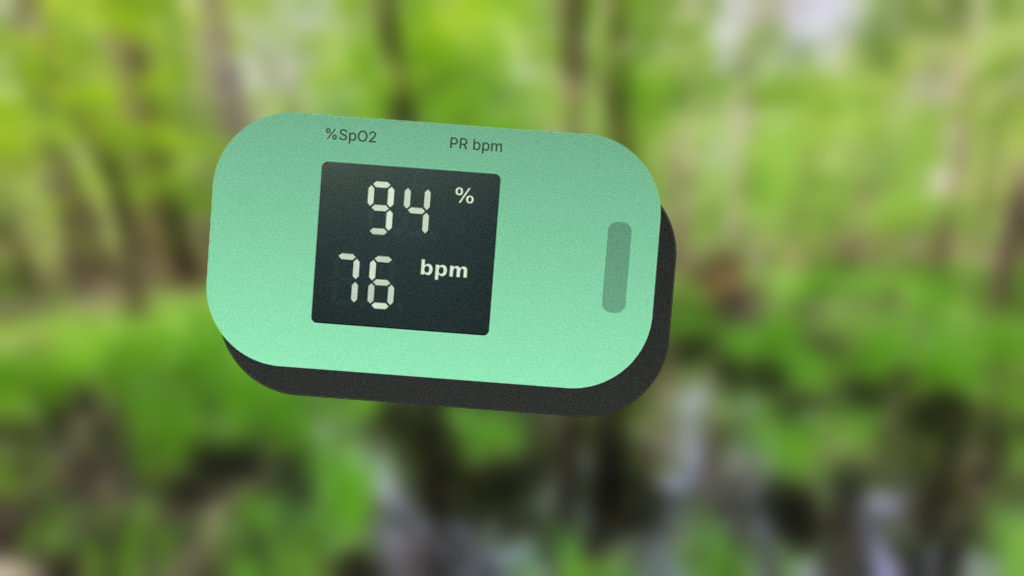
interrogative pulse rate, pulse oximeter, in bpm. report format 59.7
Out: 76
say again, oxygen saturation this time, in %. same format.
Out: 94
